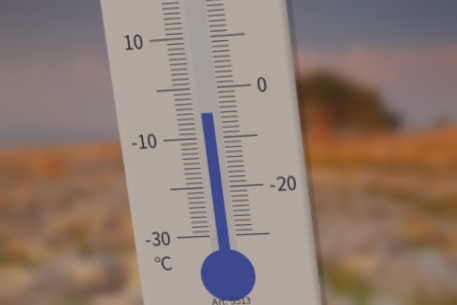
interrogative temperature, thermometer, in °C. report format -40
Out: -5
